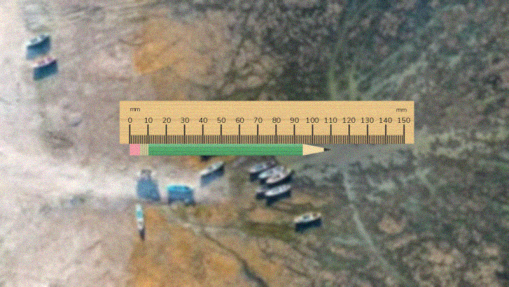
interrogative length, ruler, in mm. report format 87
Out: 110
